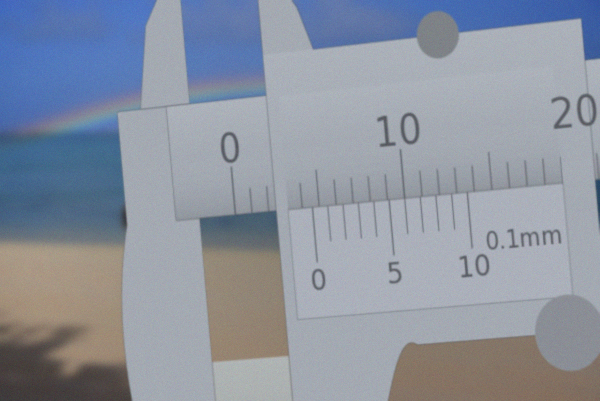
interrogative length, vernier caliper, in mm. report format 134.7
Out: 4.6
